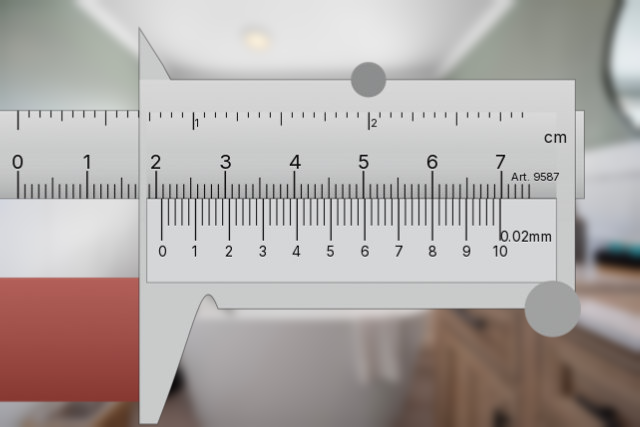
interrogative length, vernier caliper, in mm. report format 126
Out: 20.8
